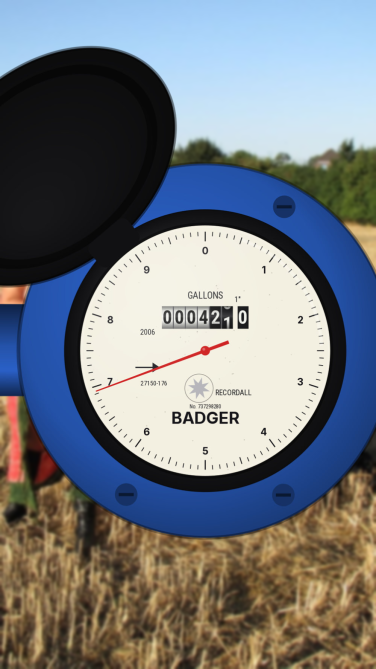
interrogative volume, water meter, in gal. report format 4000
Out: 4206.9
